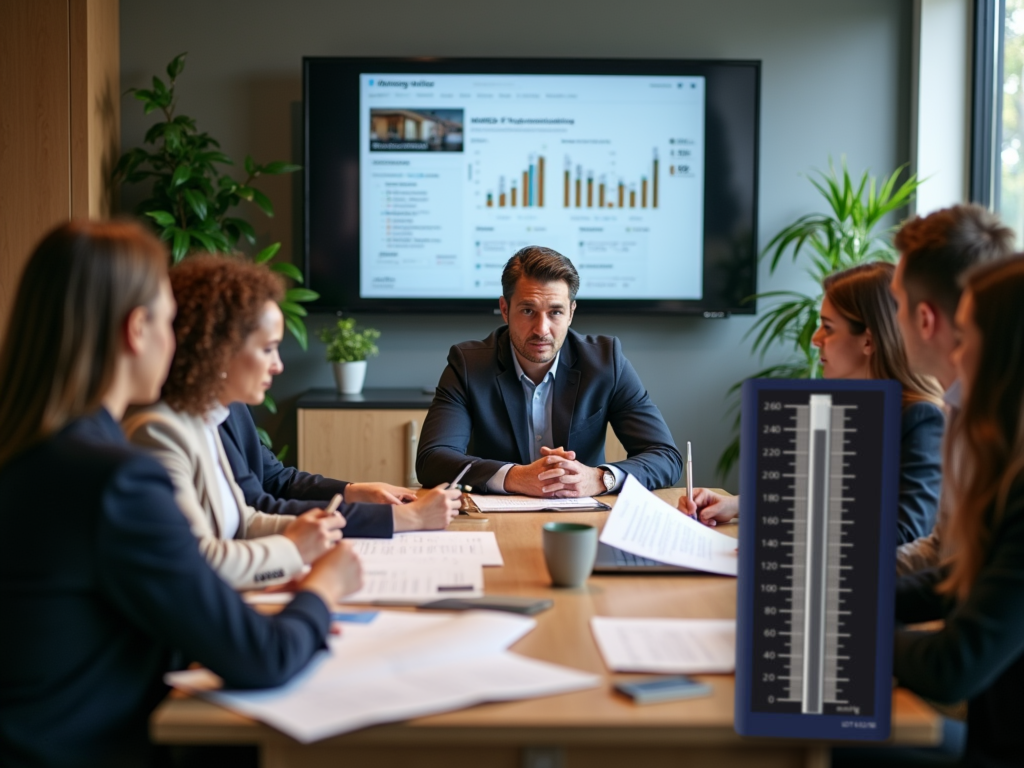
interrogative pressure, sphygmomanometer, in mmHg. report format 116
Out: 240
